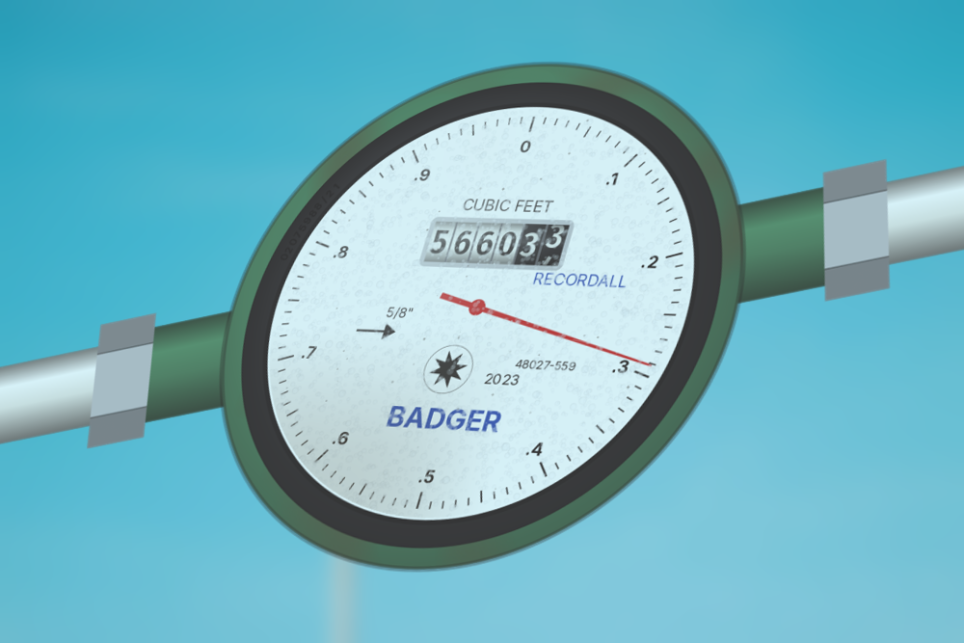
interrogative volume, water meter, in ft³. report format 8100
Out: 566033.29
